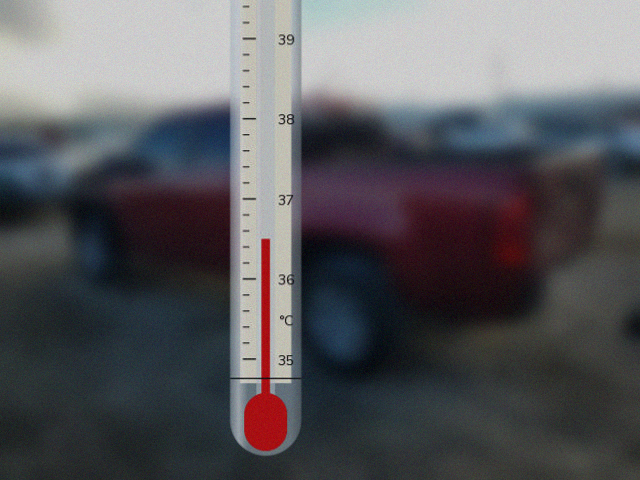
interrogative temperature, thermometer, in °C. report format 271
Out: 36.5
